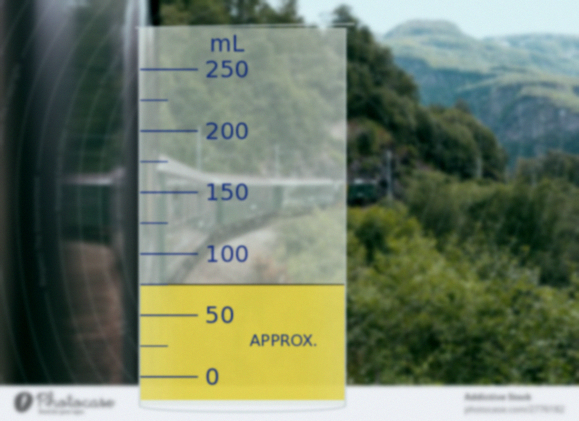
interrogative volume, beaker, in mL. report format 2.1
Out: 75
